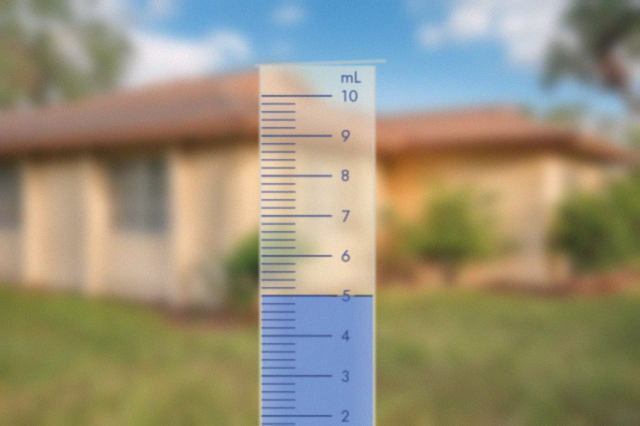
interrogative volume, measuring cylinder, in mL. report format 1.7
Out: 5
